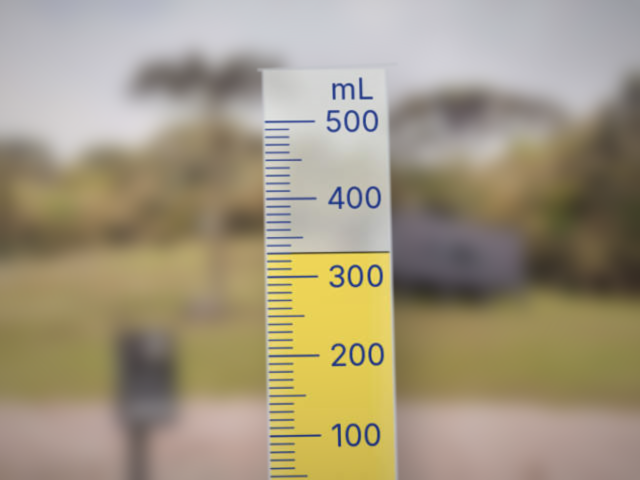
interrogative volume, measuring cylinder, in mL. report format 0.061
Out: 330
